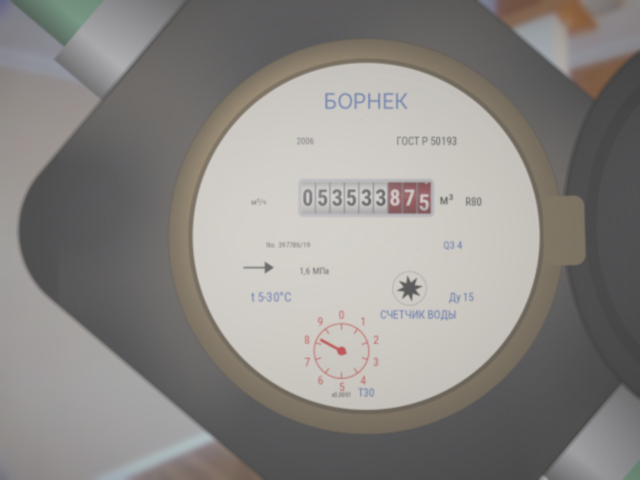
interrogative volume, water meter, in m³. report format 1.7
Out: 53533.8748
